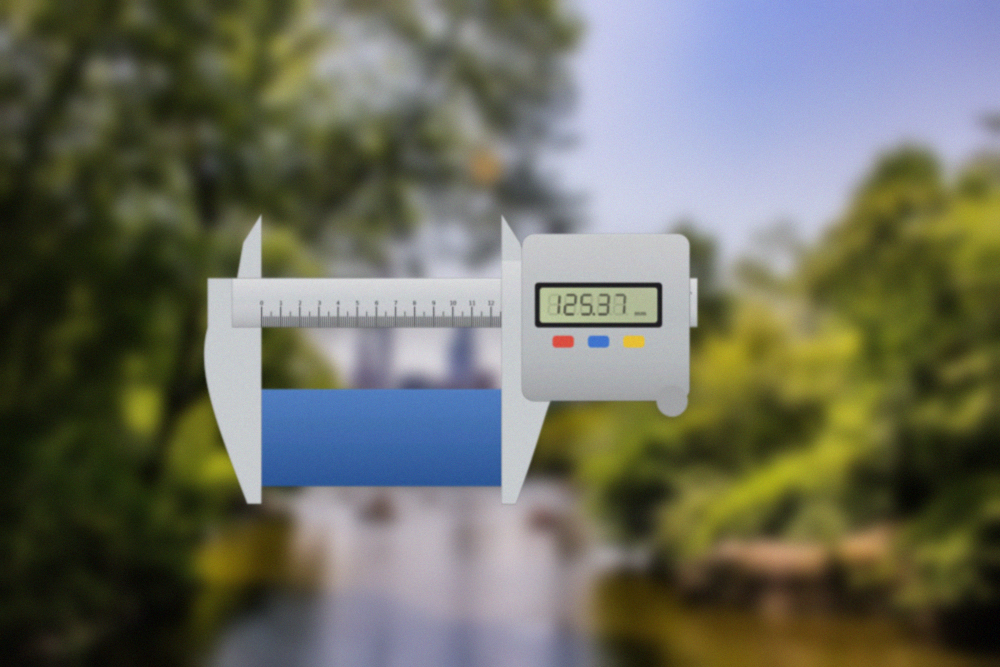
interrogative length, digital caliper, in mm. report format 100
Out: 125.37
